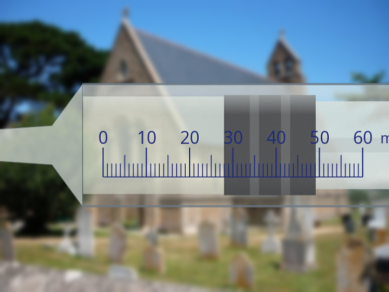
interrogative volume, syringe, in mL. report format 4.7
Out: 28
